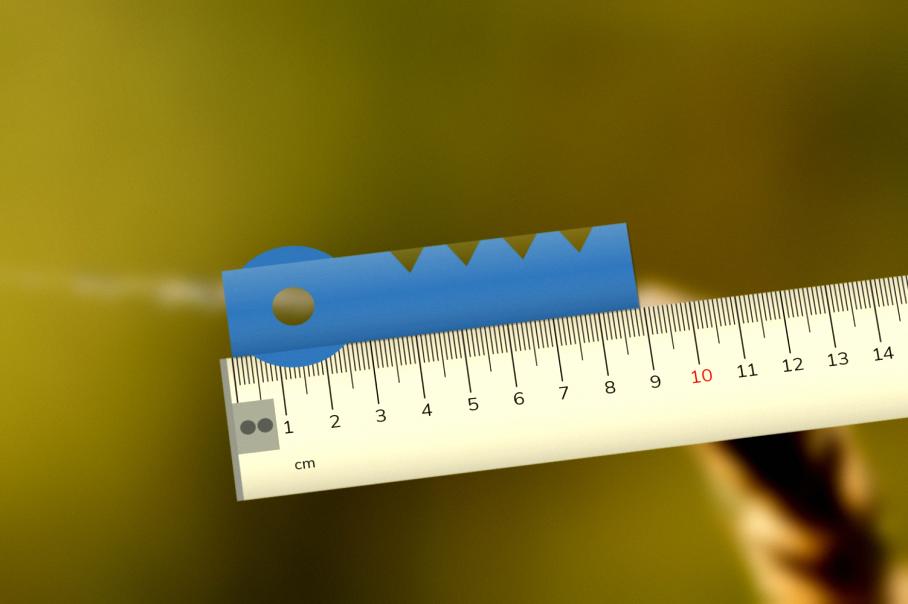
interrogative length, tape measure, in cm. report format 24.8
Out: 8.9
